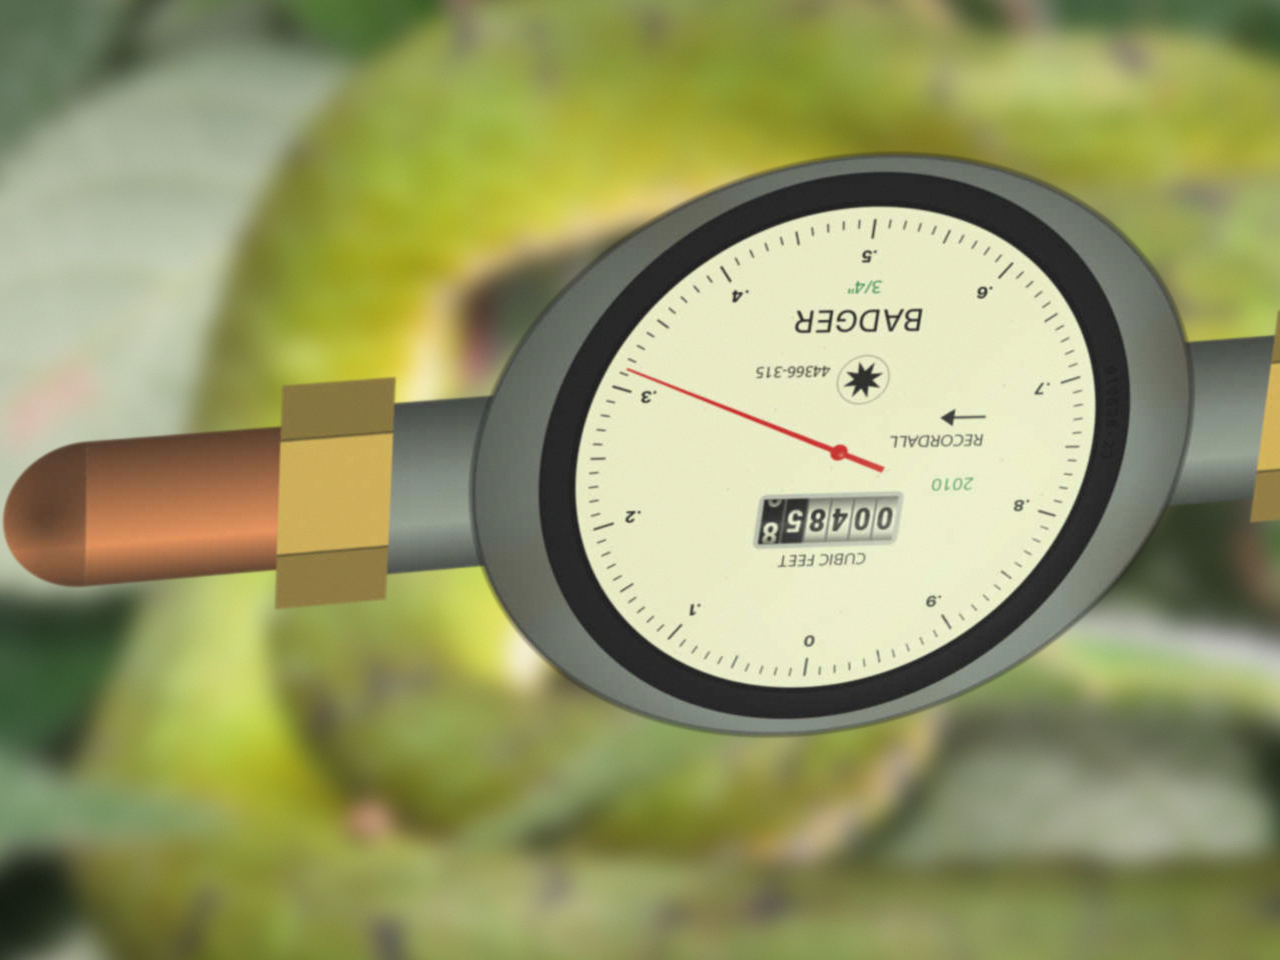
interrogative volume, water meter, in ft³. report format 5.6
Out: 4858.31
